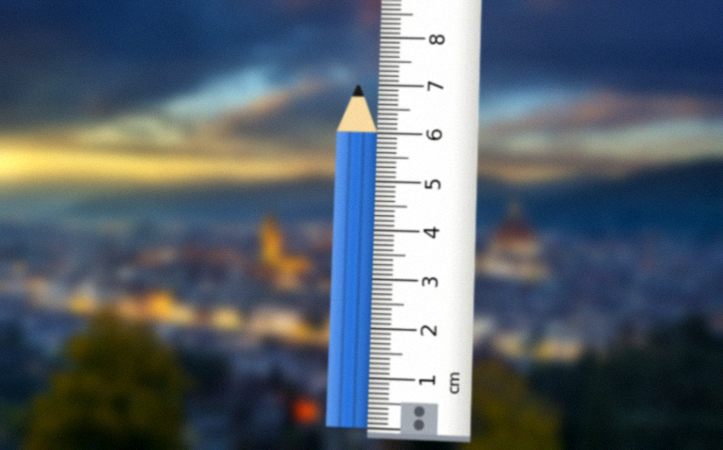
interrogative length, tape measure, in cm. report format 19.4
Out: 7
